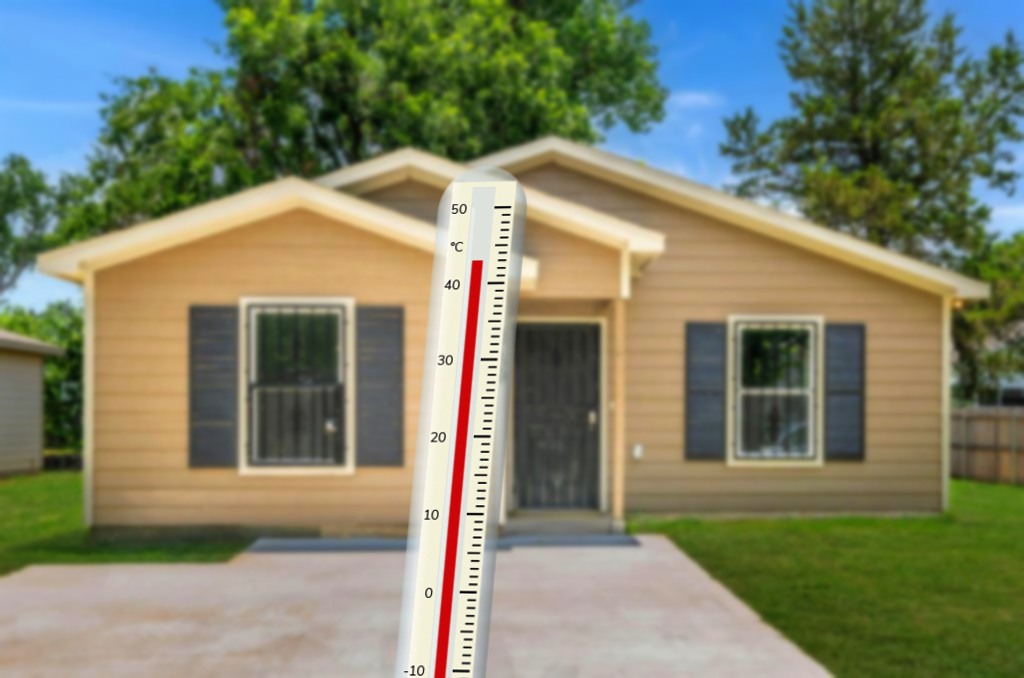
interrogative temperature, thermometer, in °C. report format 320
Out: 43
